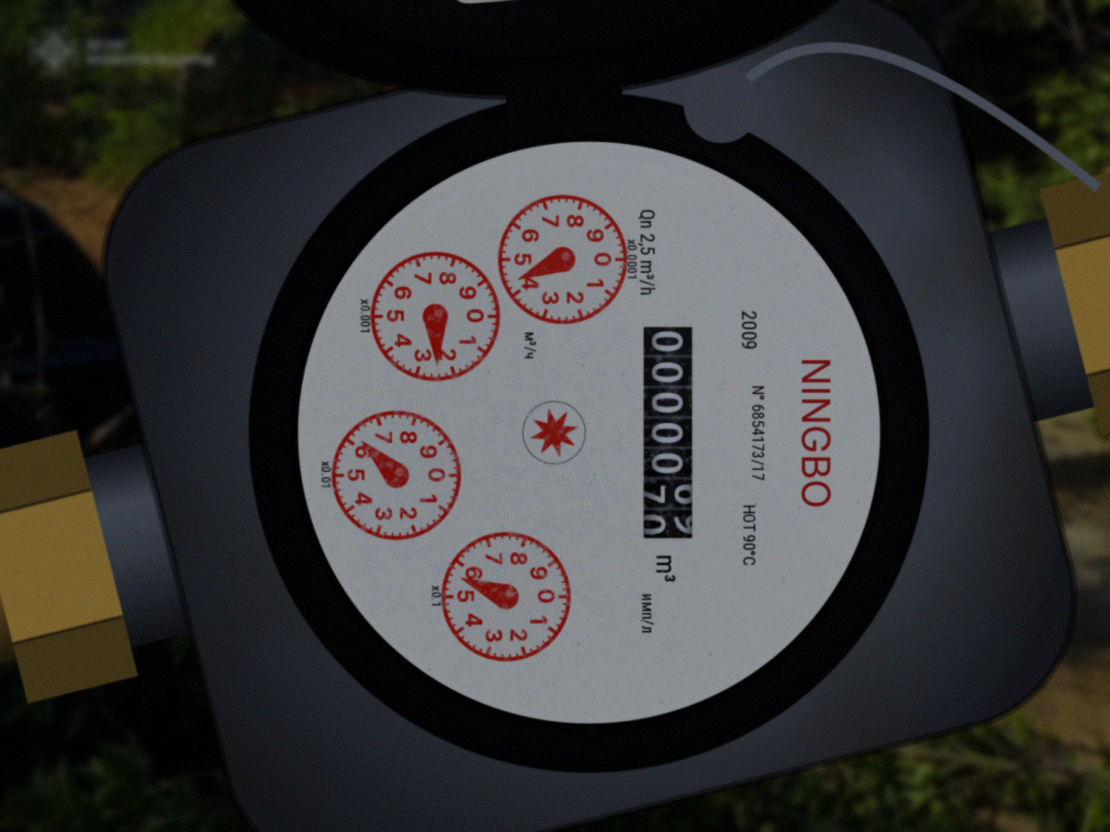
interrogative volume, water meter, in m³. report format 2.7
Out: 69.5624
